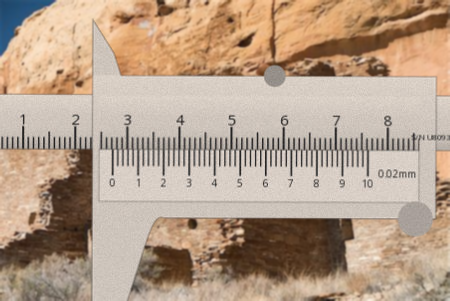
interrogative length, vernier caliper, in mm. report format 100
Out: 27.2
